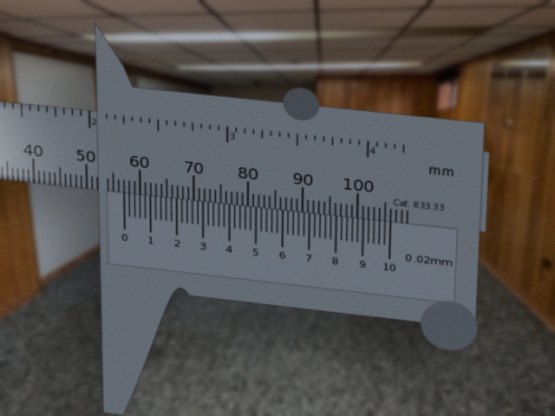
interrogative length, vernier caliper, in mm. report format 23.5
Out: 57.0
